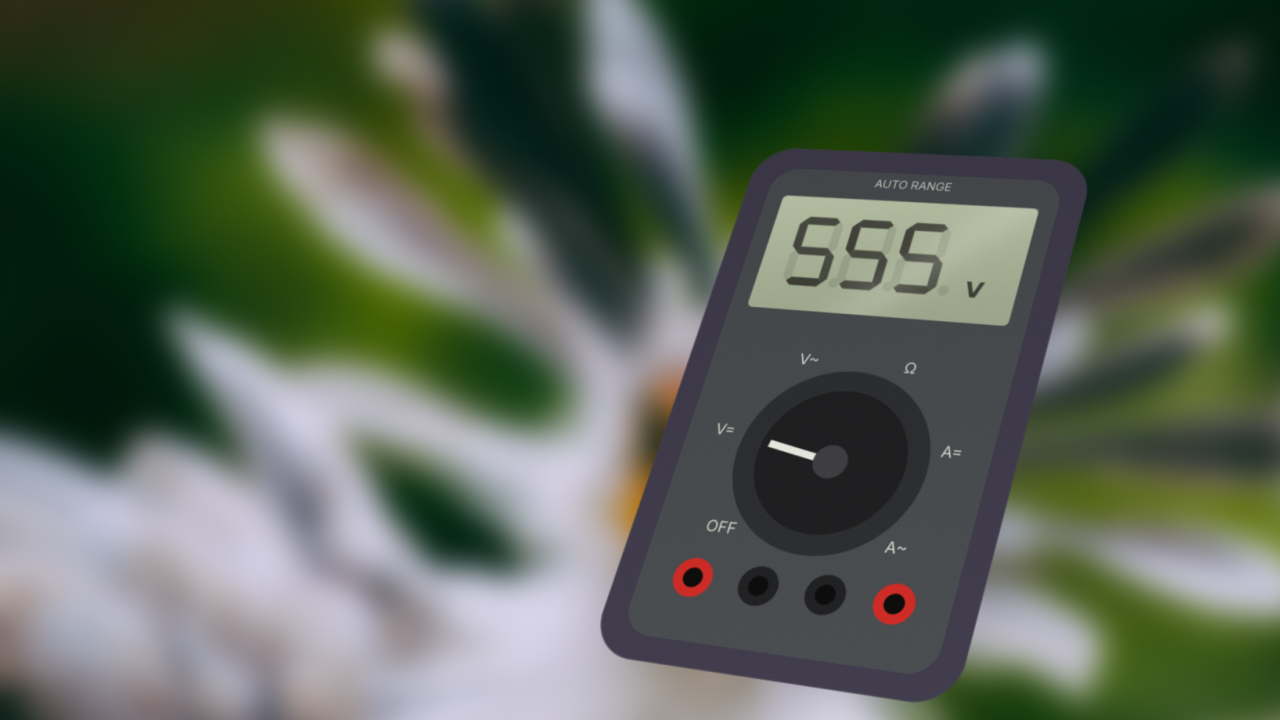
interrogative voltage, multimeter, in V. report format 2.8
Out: 555
